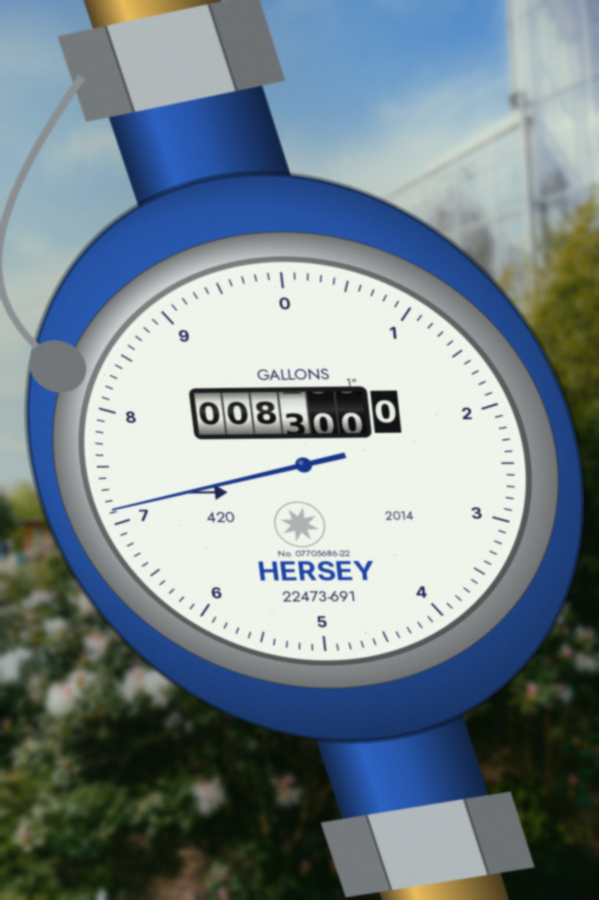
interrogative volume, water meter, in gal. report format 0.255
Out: 82997.1
